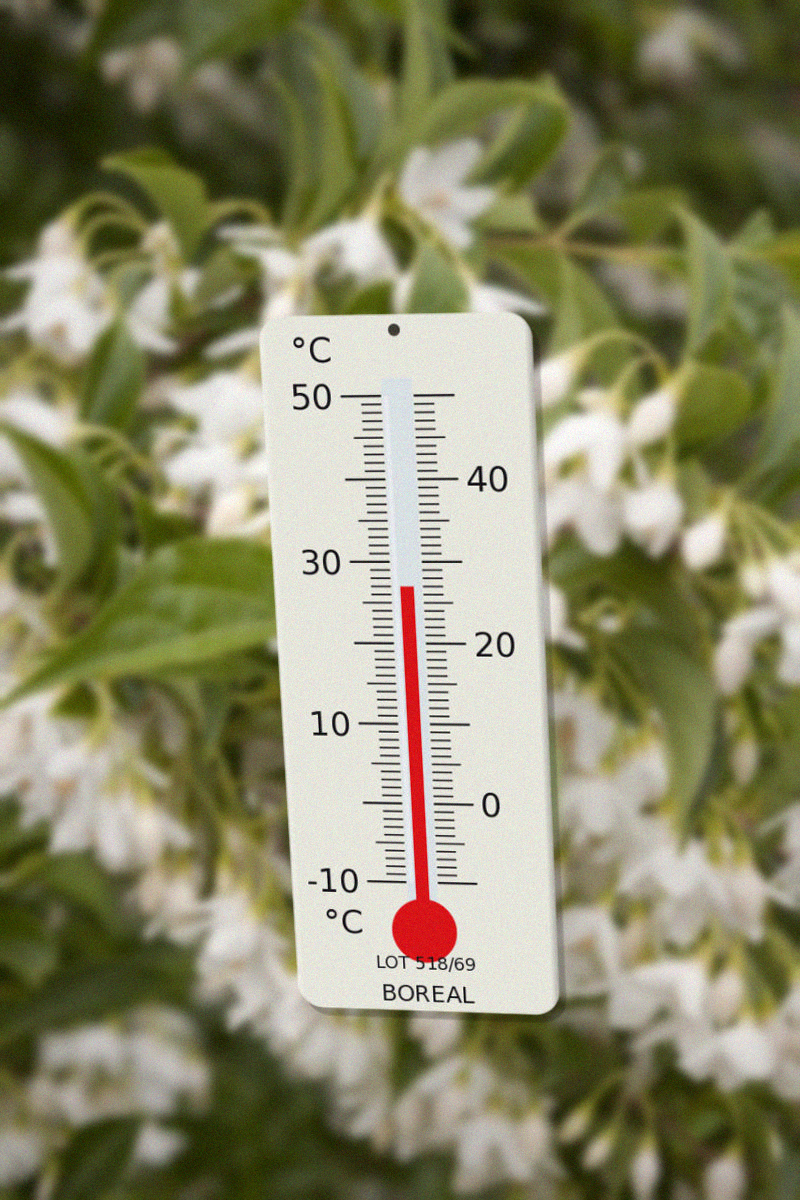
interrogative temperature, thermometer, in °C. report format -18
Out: 27
